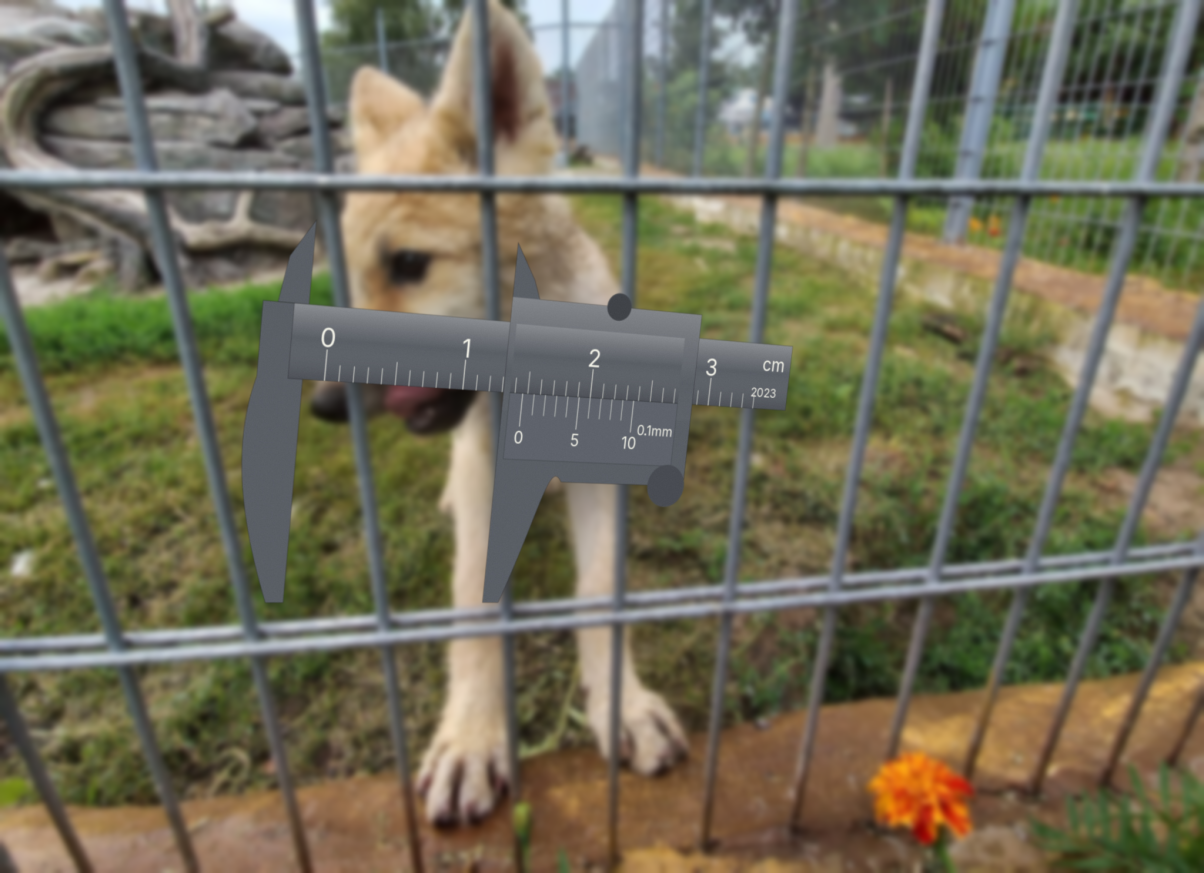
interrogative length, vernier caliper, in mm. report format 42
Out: 14.6
